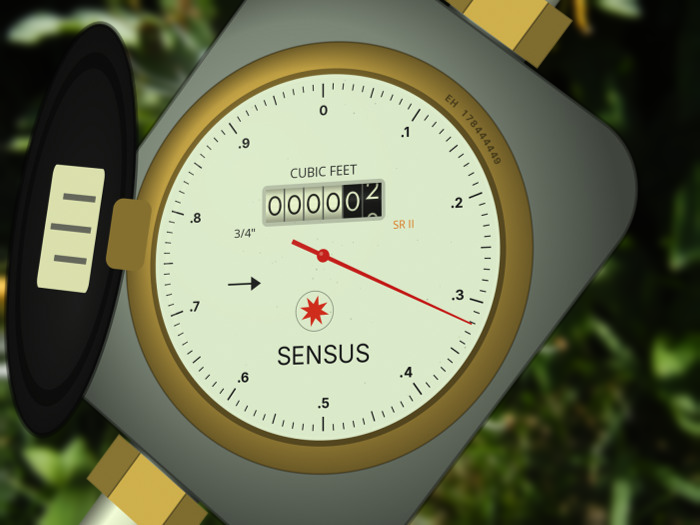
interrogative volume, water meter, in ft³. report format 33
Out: 2.32
